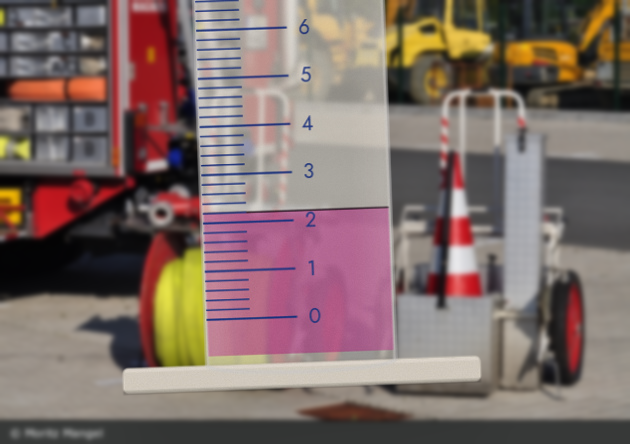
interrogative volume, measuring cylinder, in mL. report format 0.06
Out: 2.2
